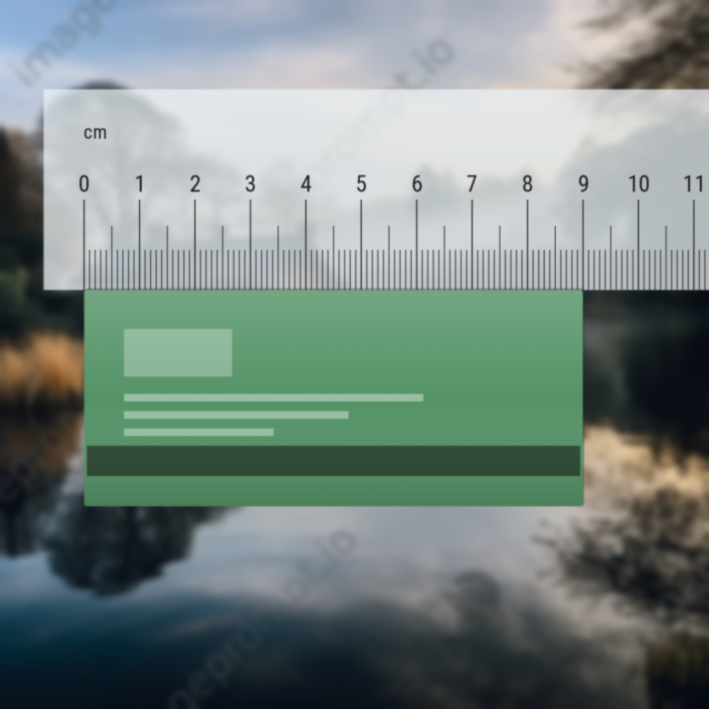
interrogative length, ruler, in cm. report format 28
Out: 9
